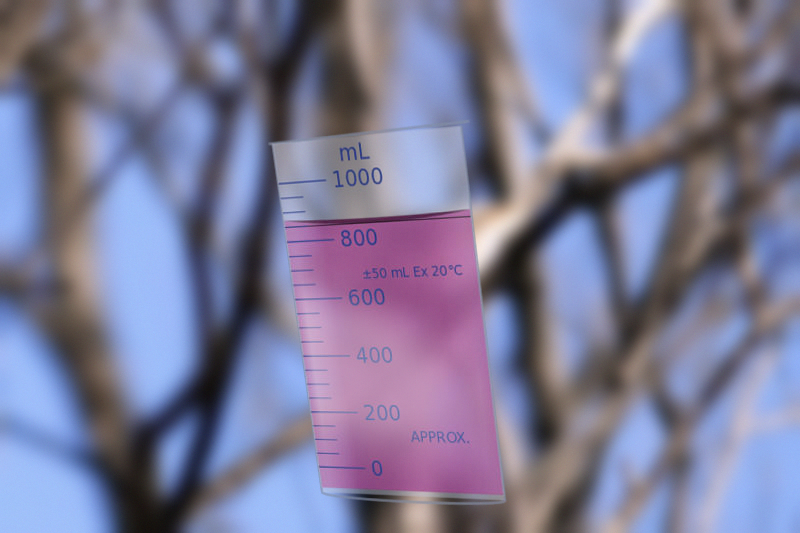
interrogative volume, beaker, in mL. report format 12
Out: 850
